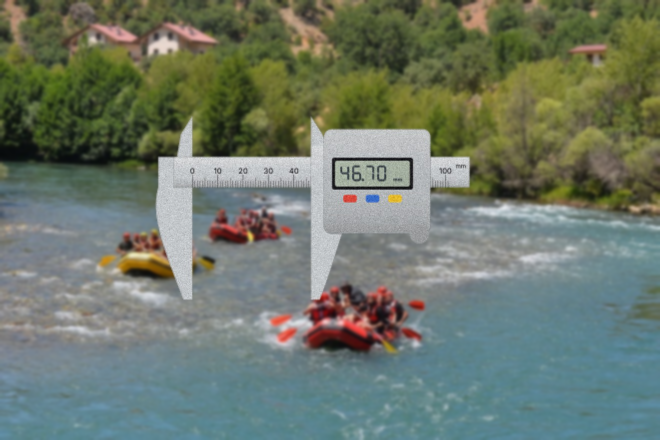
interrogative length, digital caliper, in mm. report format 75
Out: 46.70
